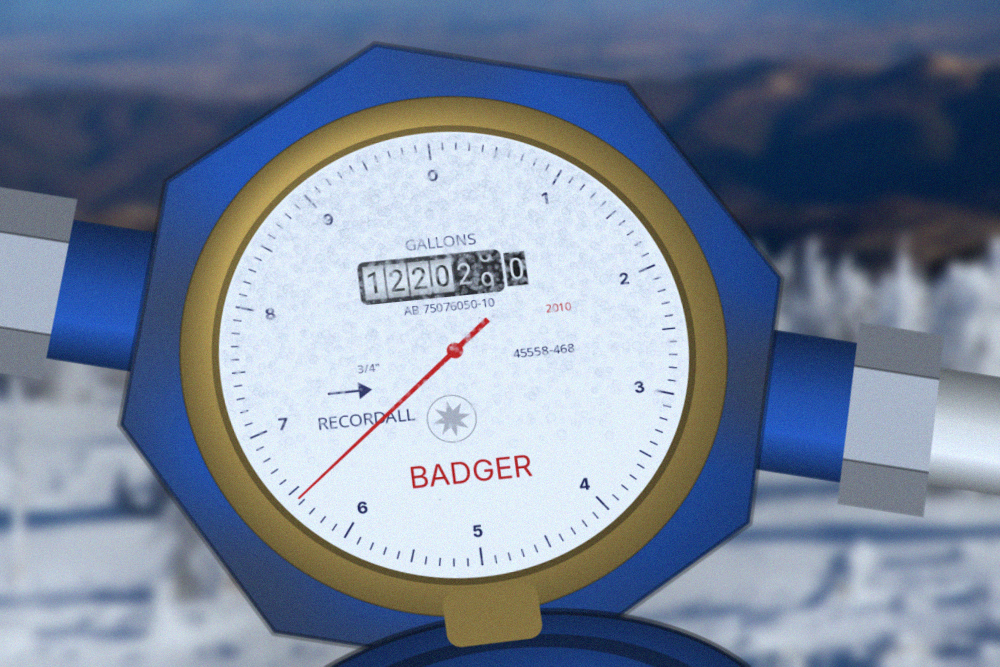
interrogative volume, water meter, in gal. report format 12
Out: 1220286.4
